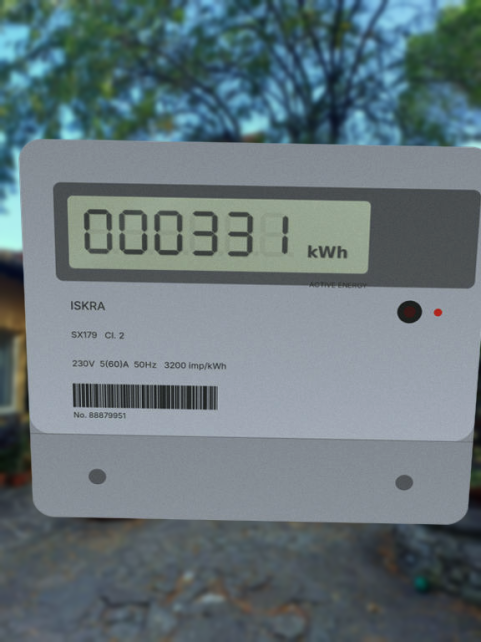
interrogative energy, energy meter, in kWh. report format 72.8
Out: 331
